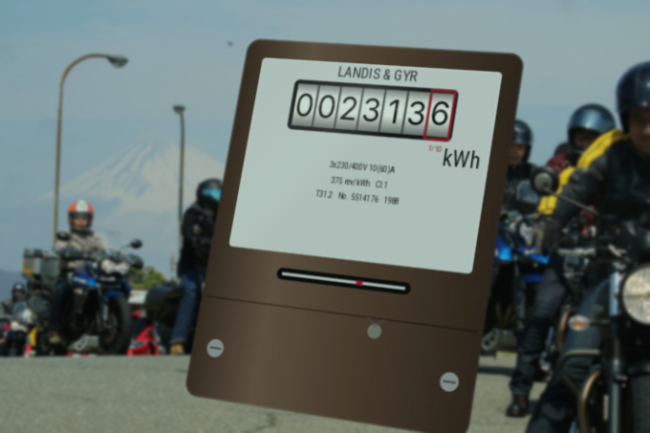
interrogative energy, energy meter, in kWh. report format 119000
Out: 2313.6
